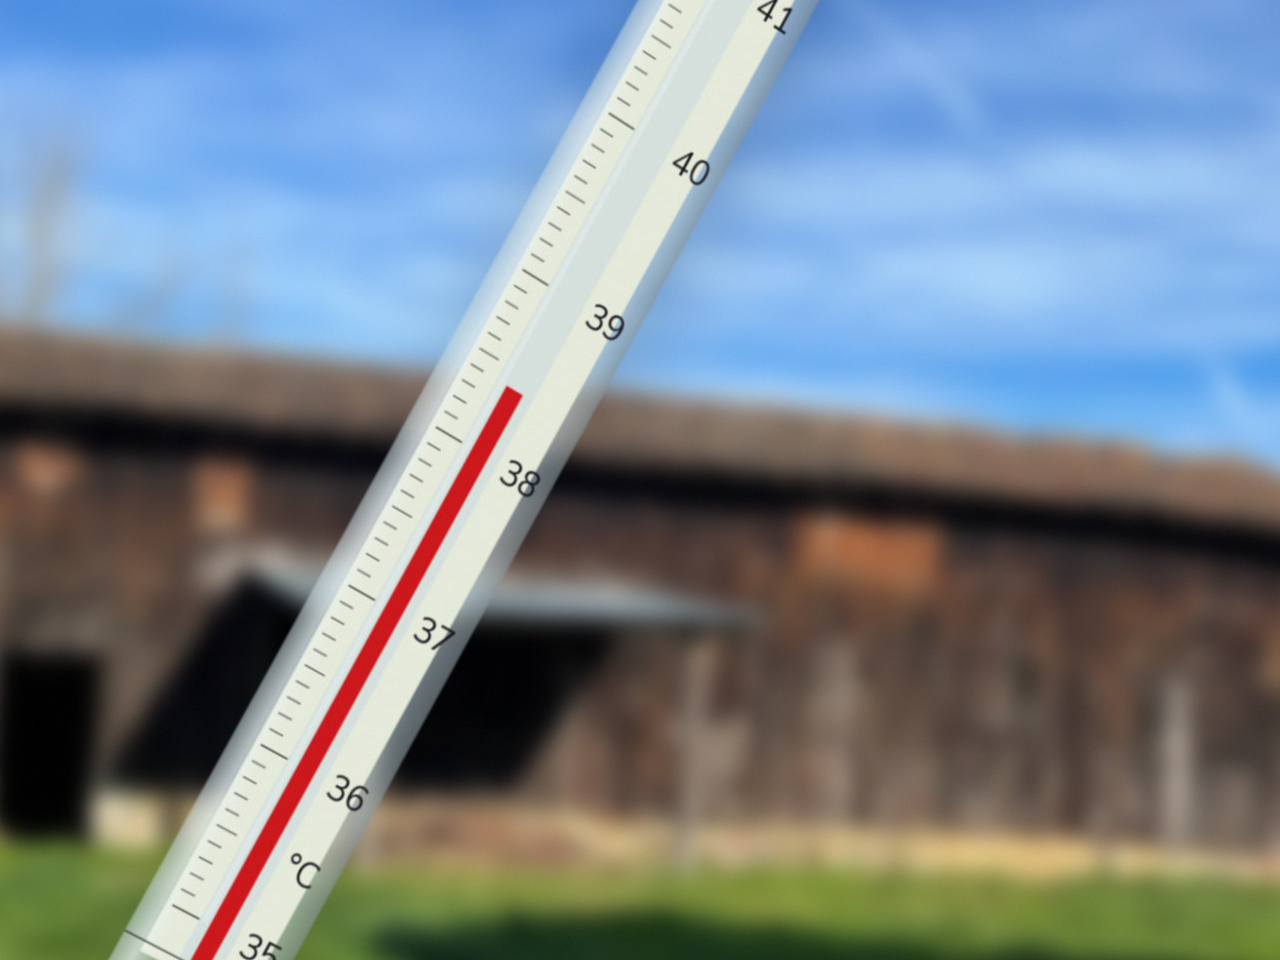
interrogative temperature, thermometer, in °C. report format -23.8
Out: 38.4
